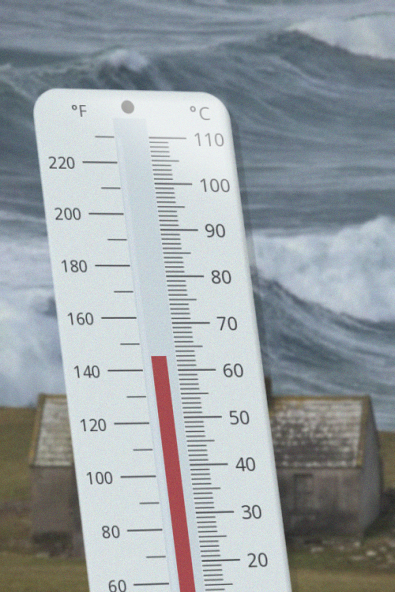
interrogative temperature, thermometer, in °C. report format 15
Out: 63
